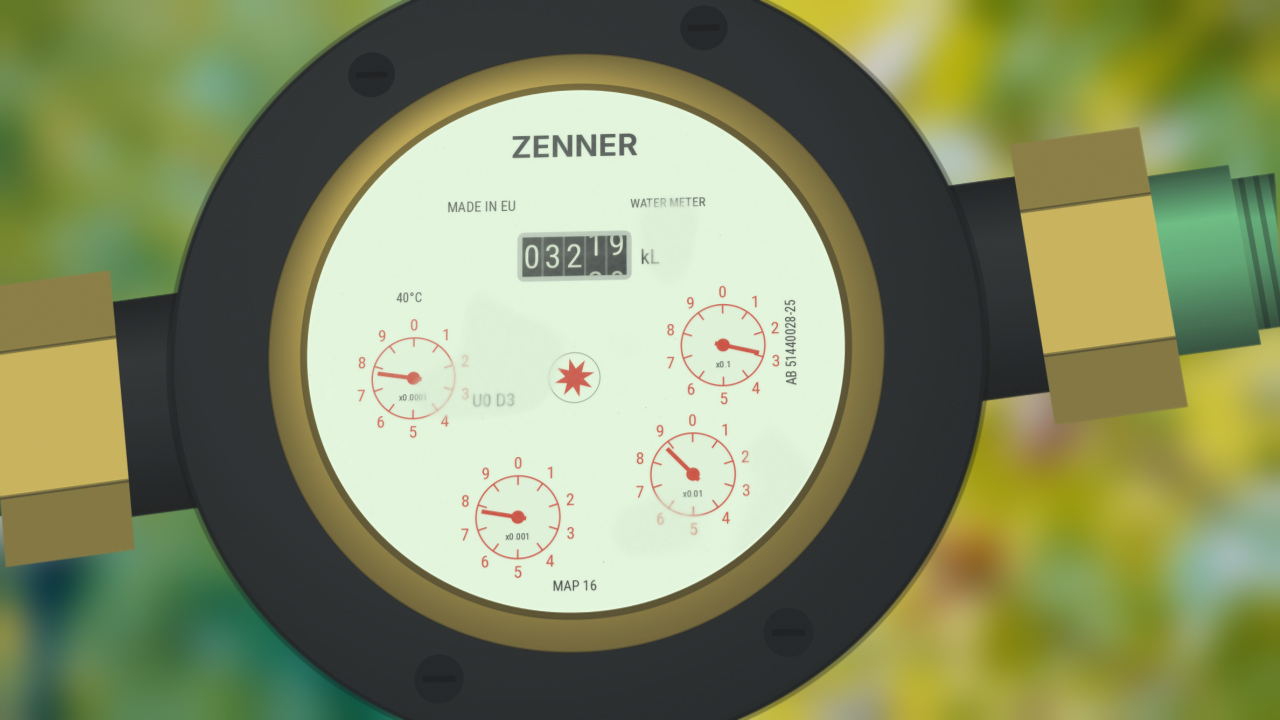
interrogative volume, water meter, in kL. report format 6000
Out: 3219.2877
